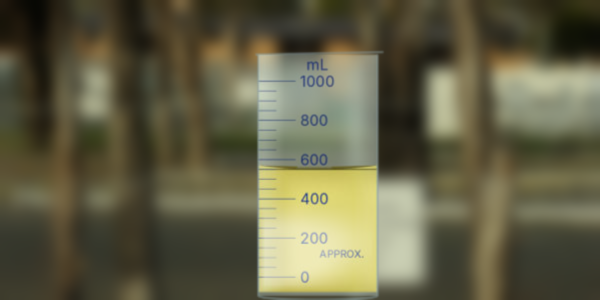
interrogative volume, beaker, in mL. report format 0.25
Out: 550
